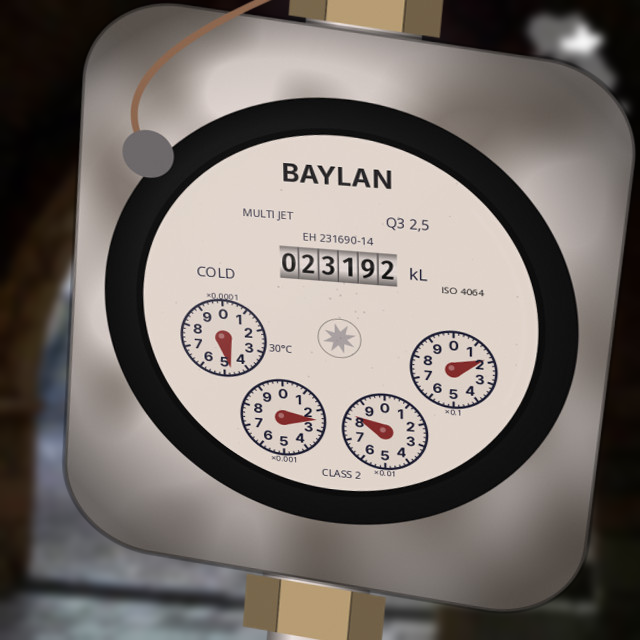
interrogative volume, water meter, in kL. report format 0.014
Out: 23192.1824
